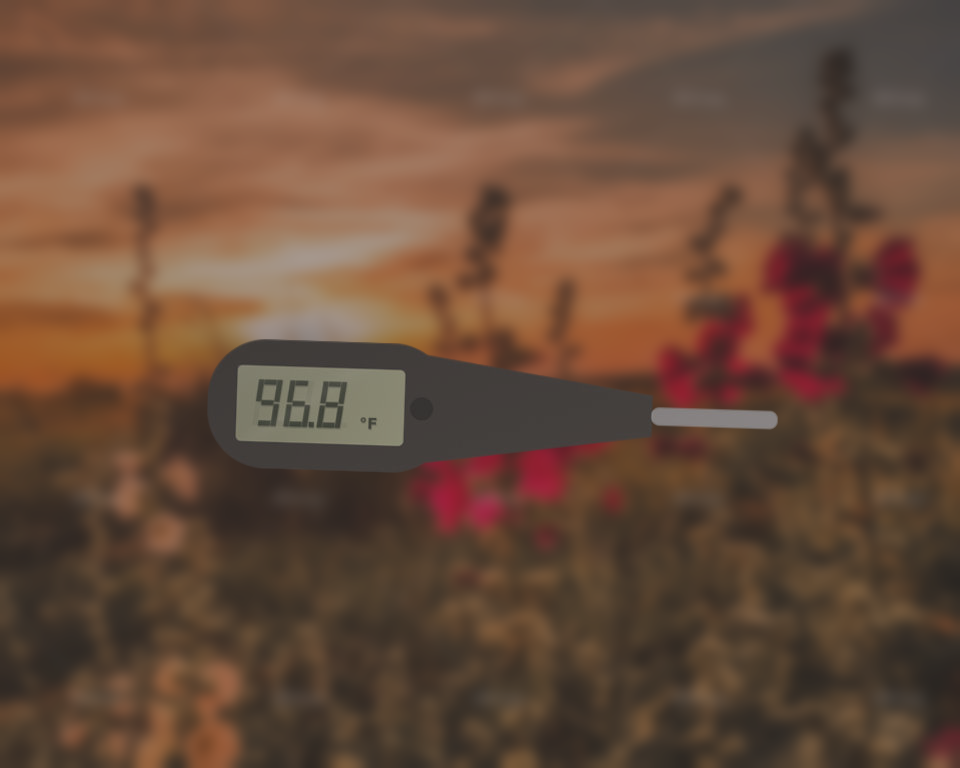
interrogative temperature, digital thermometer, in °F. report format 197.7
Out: 96.8
